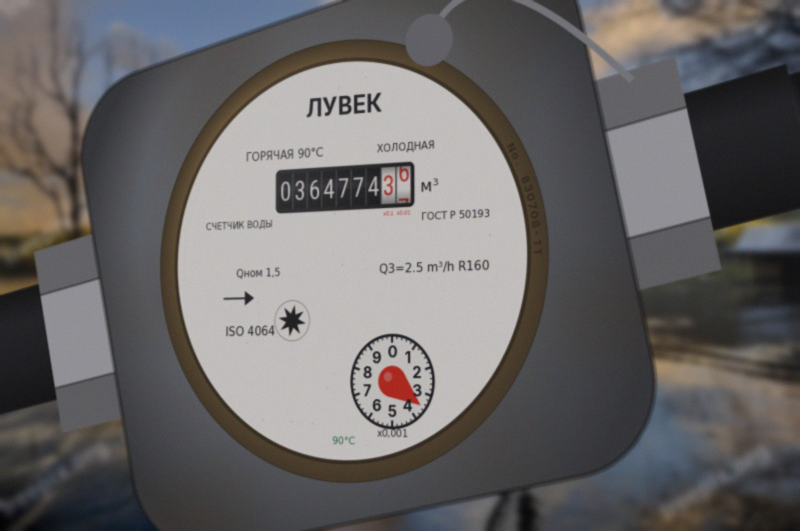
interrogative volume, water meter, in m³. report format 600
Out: 364774.363
